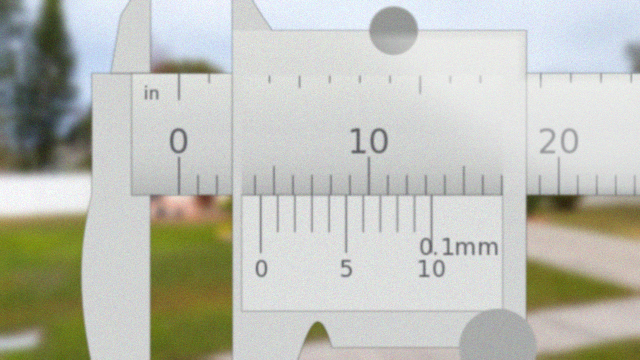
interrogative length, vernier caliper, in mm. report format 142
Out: 4.3
